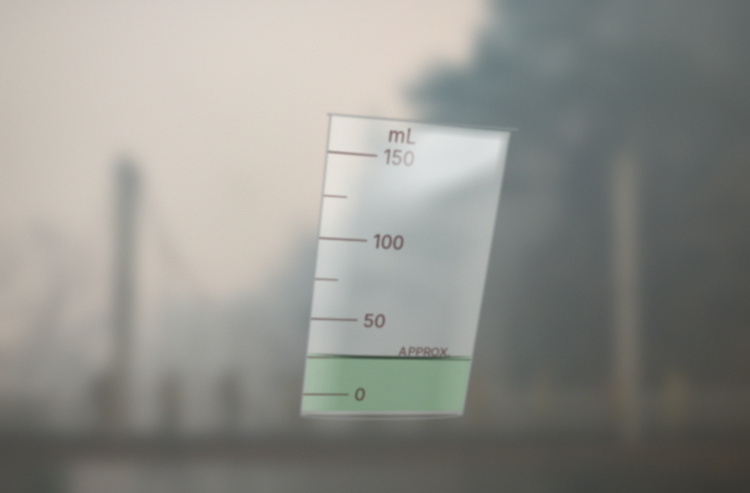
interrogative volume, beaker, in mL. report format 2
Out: 25
